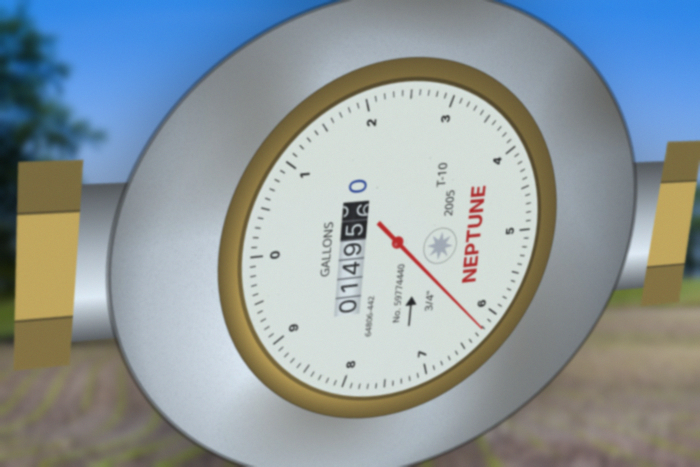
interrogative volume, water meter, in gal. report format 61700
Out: 149556.2
